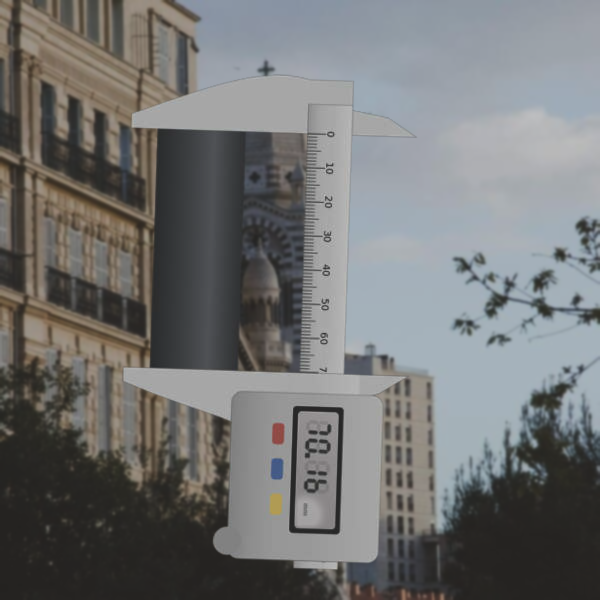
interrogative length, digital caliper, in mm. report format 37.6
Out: 70.16
